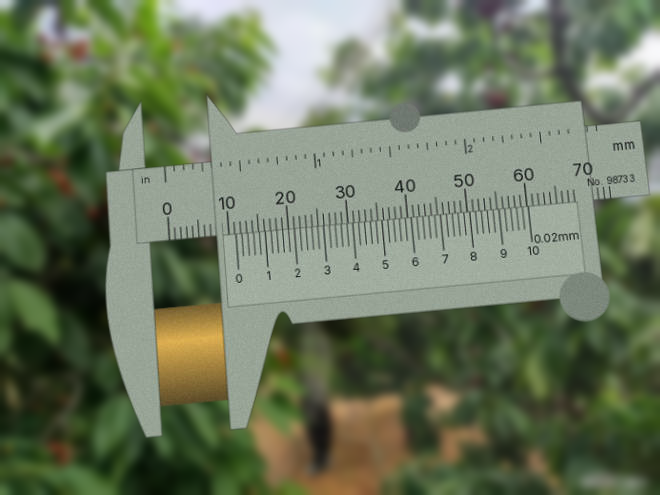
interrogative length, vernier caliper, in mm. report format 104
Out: 11.2
